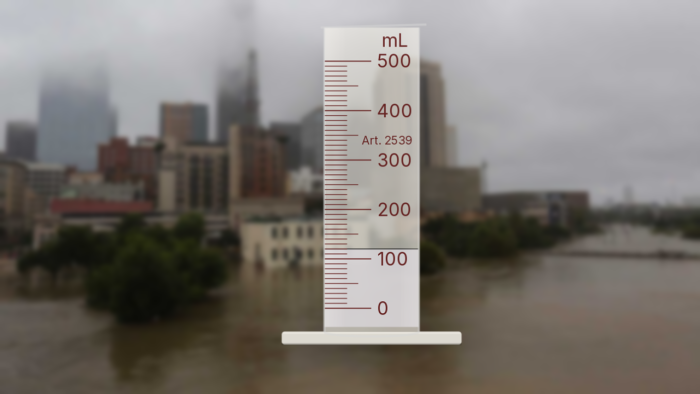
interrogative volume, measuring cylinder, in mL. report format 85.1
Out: 120
